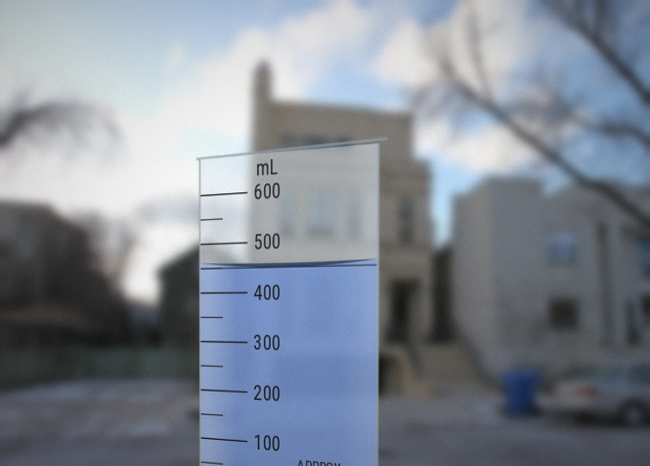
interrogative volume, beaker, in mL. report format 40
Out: 450
